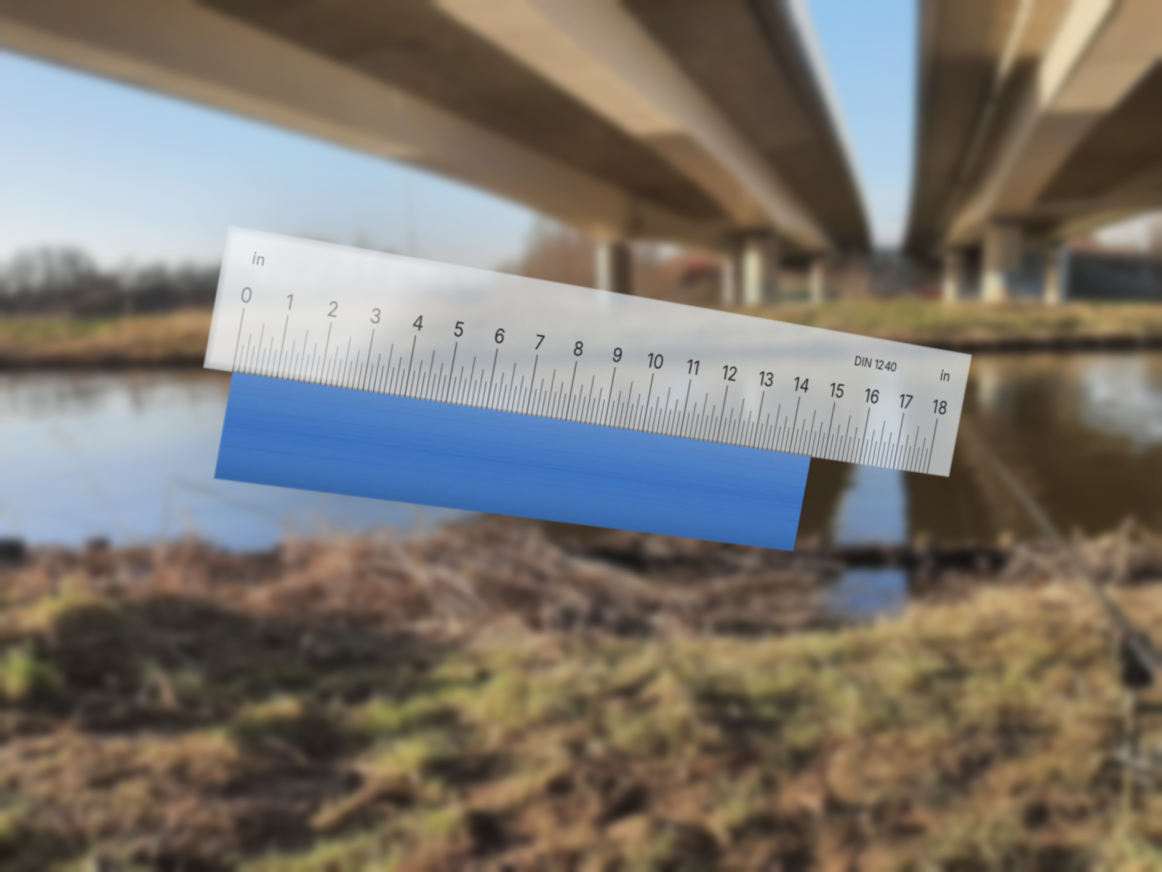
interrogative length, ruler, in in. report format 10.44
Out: 14.625
